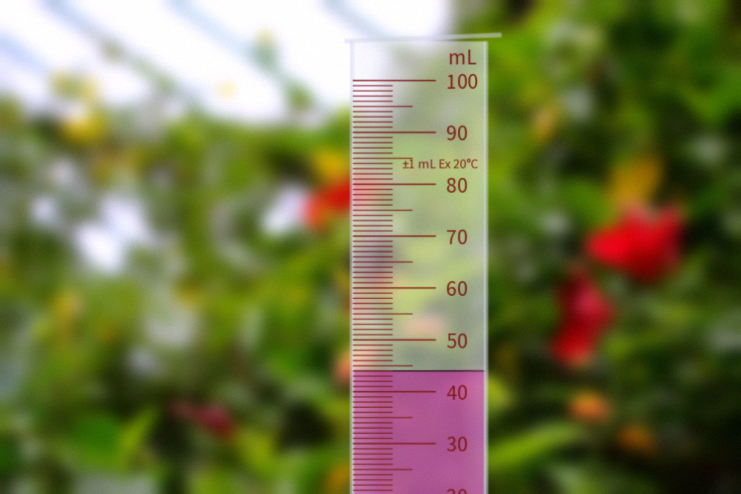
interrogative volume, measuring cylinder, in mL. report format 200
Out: 44
